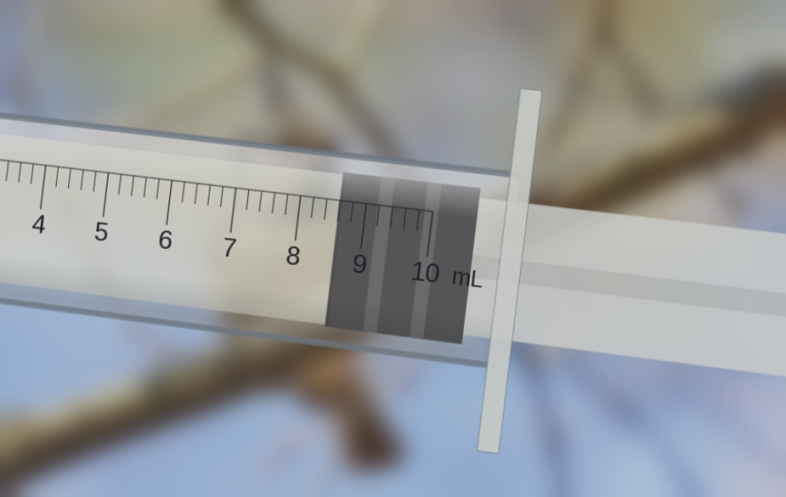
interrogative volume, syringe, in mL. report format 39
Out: 8.6
